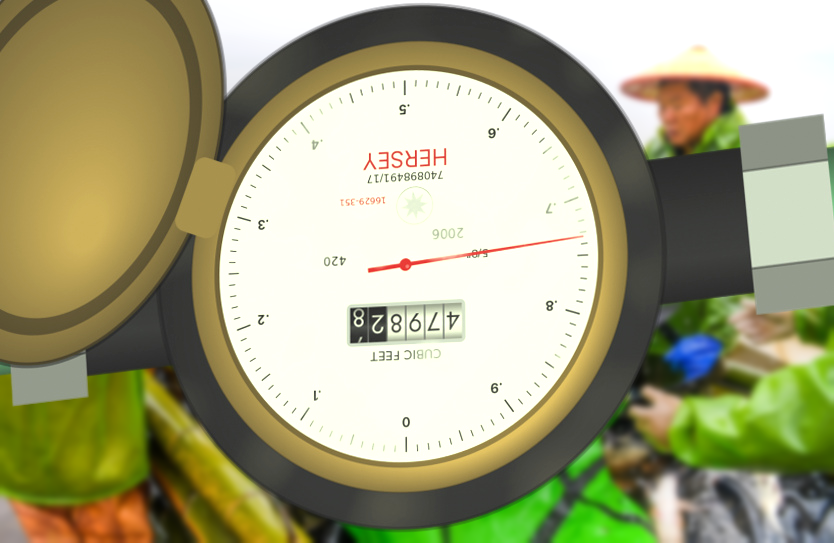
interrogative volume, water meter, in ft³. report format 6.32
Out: 479827.73
